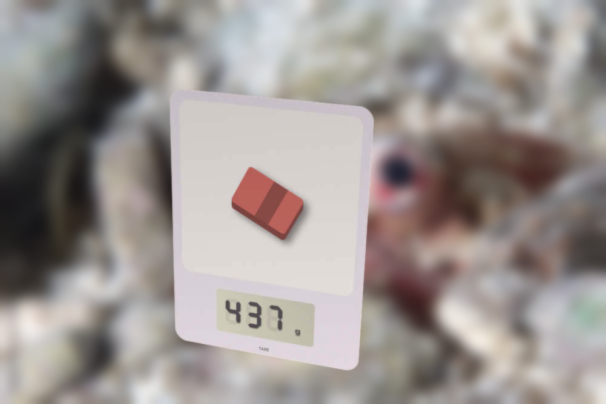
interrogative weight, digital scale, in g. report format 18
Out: 437
